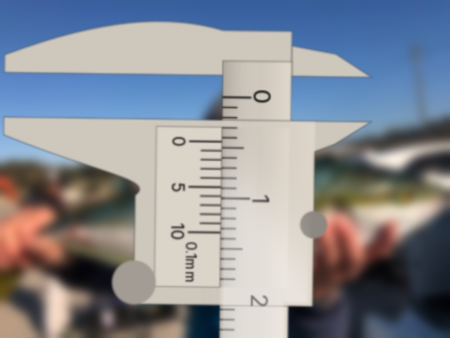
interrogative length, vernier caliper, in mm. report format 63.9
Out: 4.4
